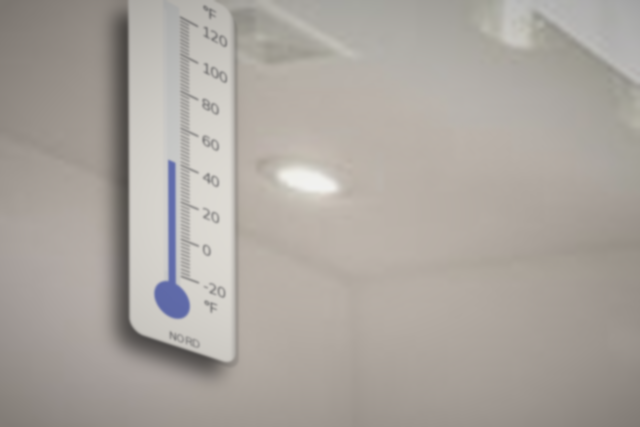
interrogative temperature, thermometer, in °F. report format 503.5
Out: 40
